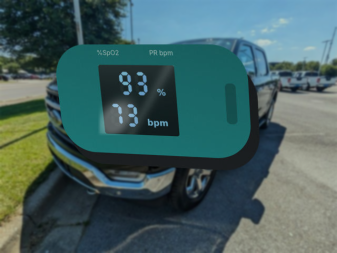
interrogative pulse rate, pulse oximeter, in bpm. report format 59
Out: 73
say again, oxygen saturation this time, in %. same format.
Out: 93
